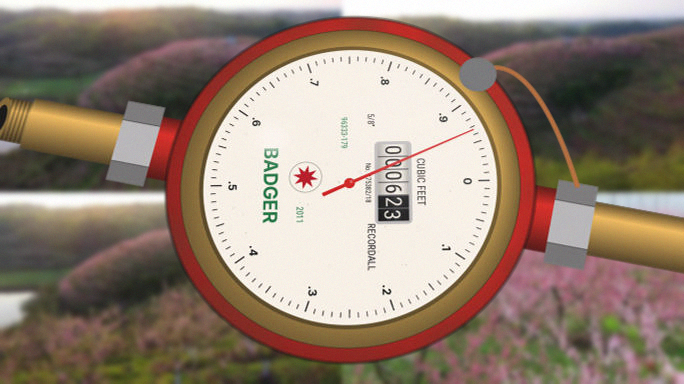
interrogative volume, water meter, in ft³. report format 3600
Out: 622.93
